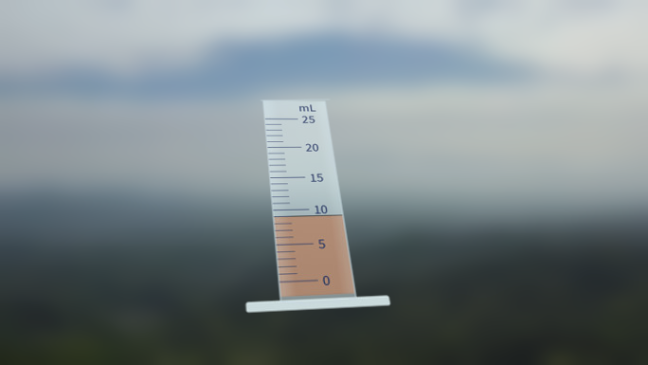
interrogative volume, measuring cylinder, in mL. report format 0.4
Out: 9
